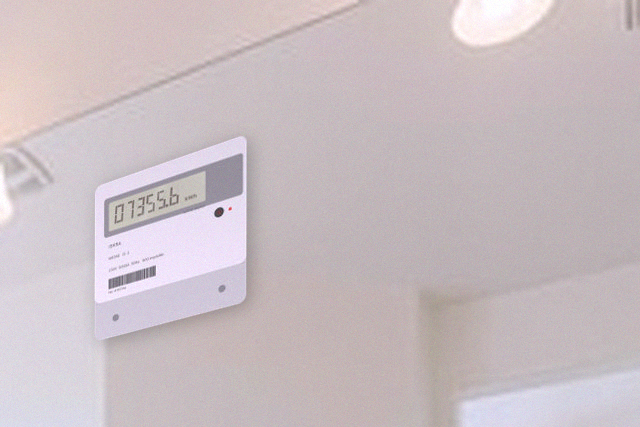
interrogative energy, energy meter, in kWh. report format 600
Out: 7355.6
